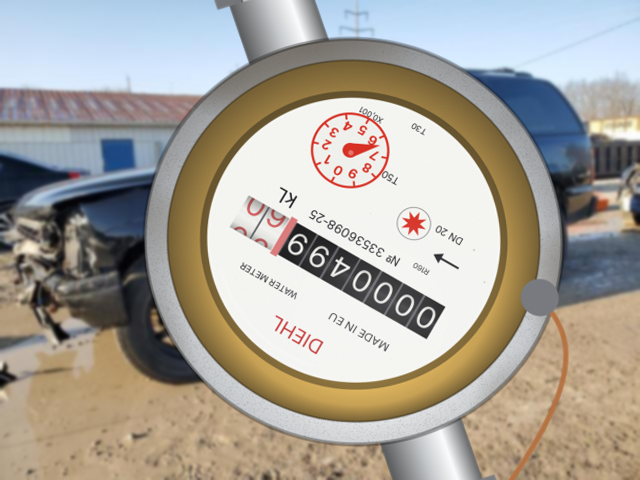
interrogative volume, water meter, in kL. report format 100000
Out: 499.596
